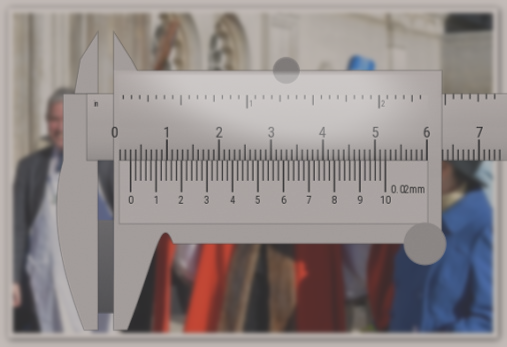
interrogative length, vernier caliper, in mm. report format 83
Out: 3.0
